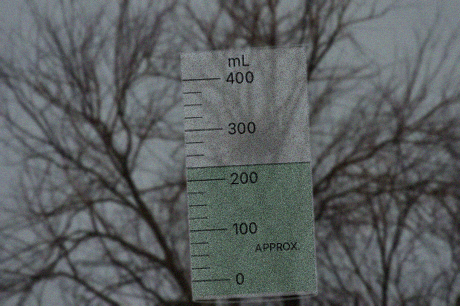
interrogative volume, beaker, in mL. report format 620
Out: 225
